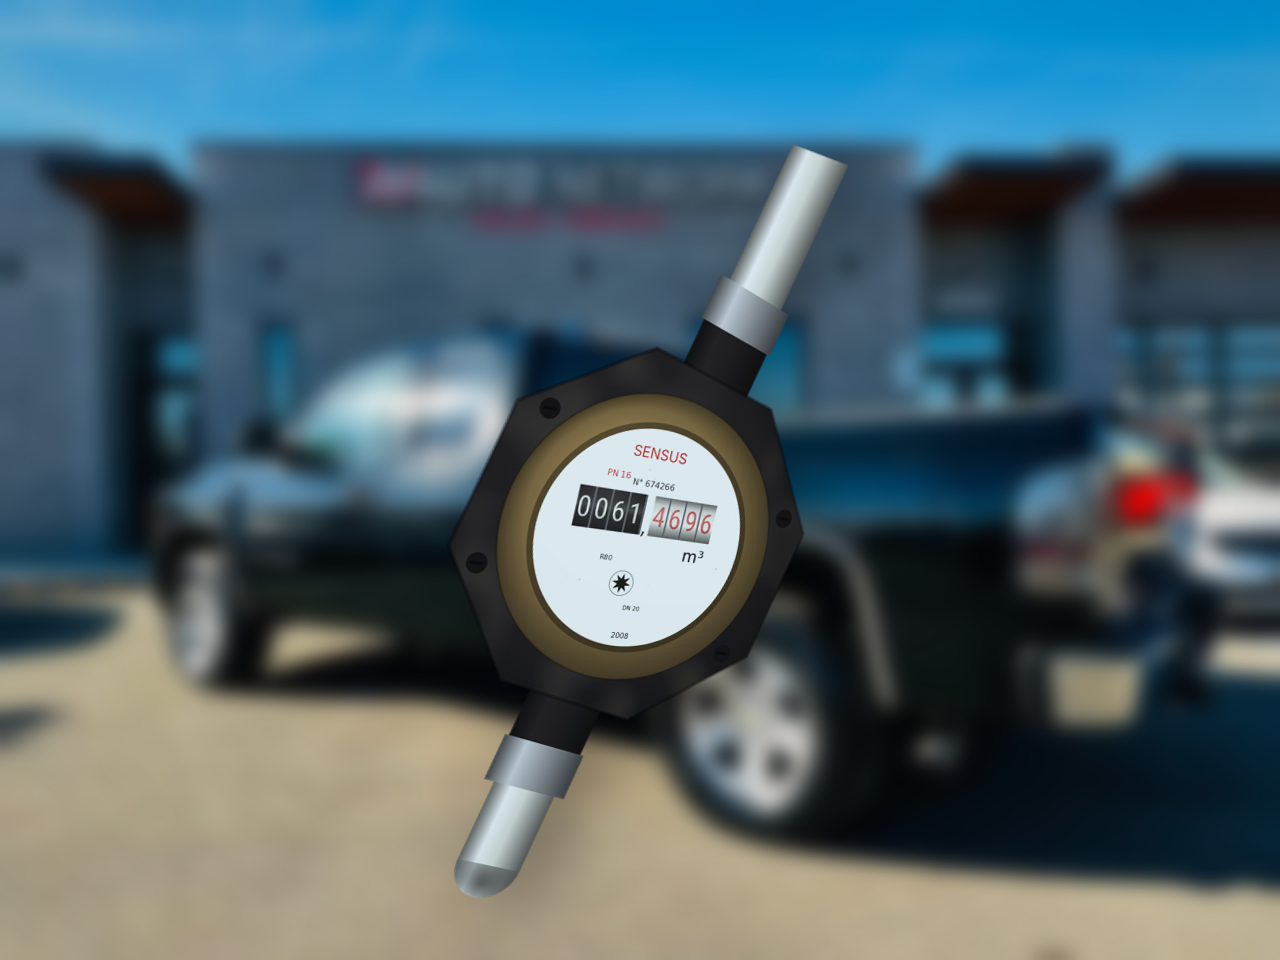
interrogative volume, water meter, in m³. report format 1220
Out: 61.4696
